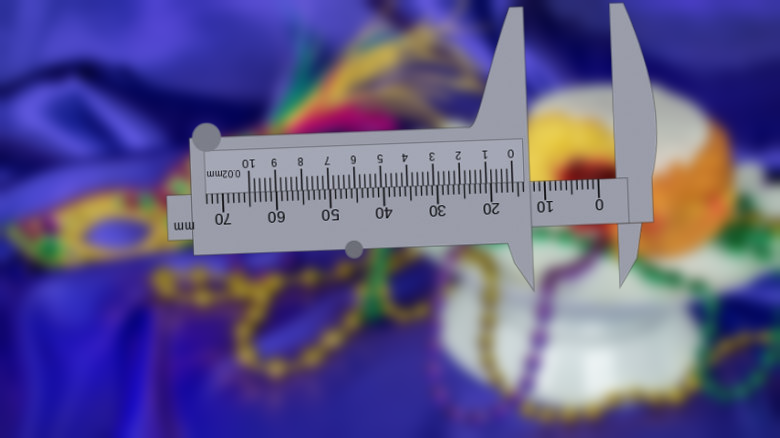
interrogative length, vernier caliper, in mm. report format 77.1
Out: 16.0
